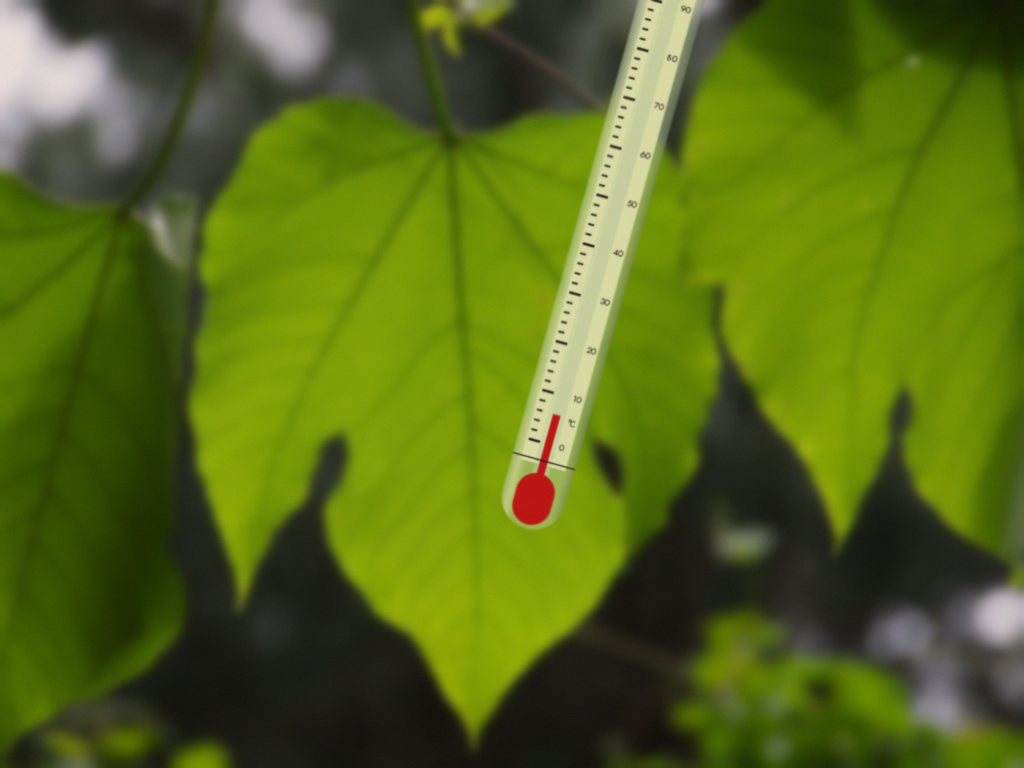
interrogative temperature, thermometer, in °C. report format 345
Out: 6
